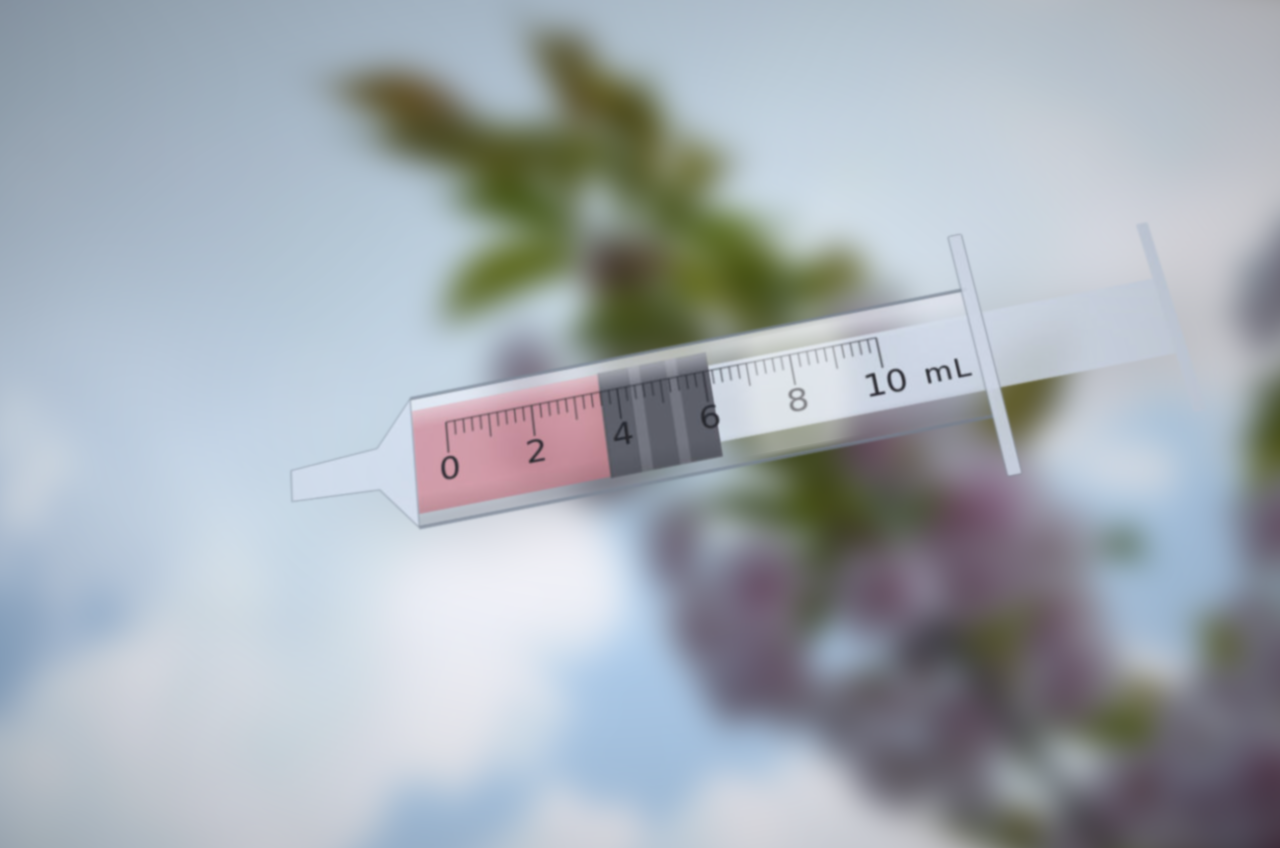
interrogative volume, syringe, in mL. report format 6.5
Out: 3.6
